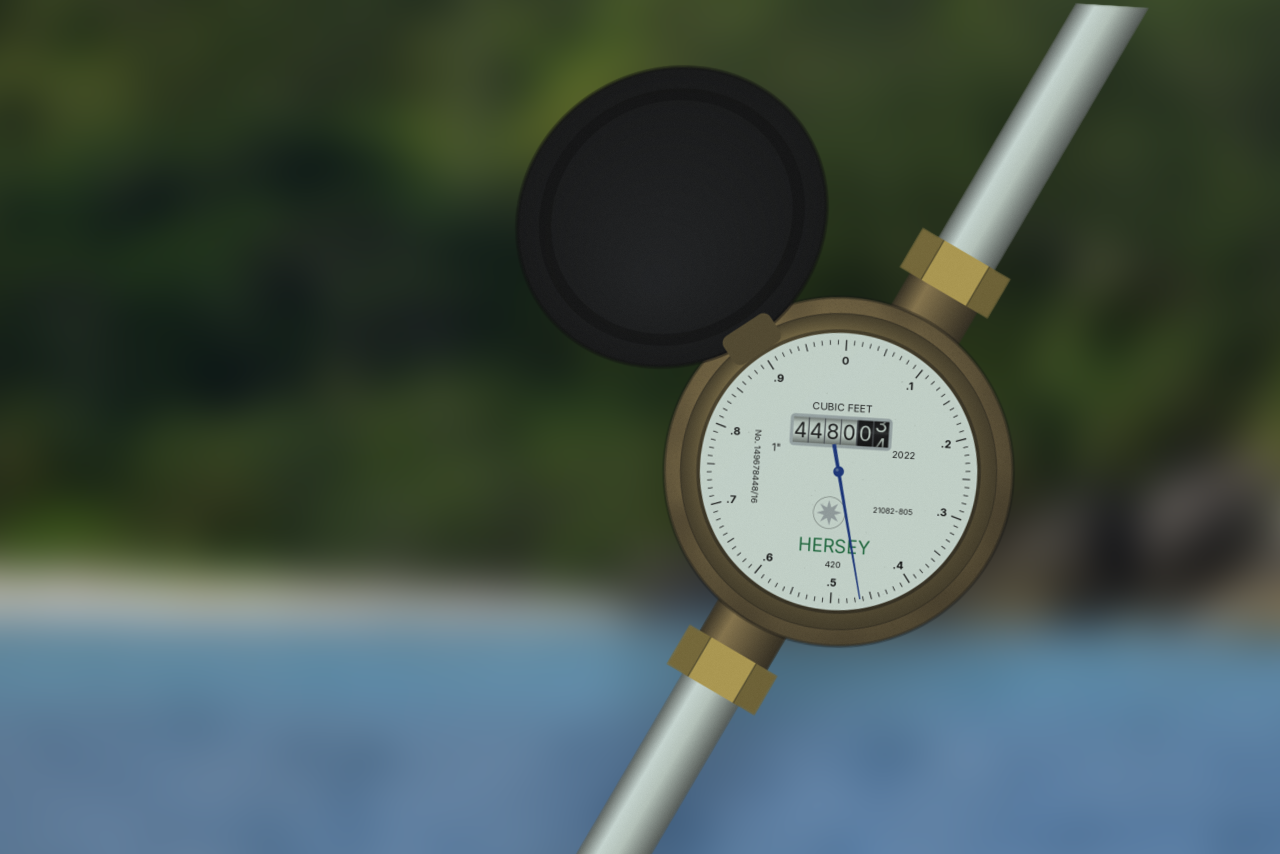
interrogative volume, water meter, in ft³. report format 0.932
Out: 448003.46
